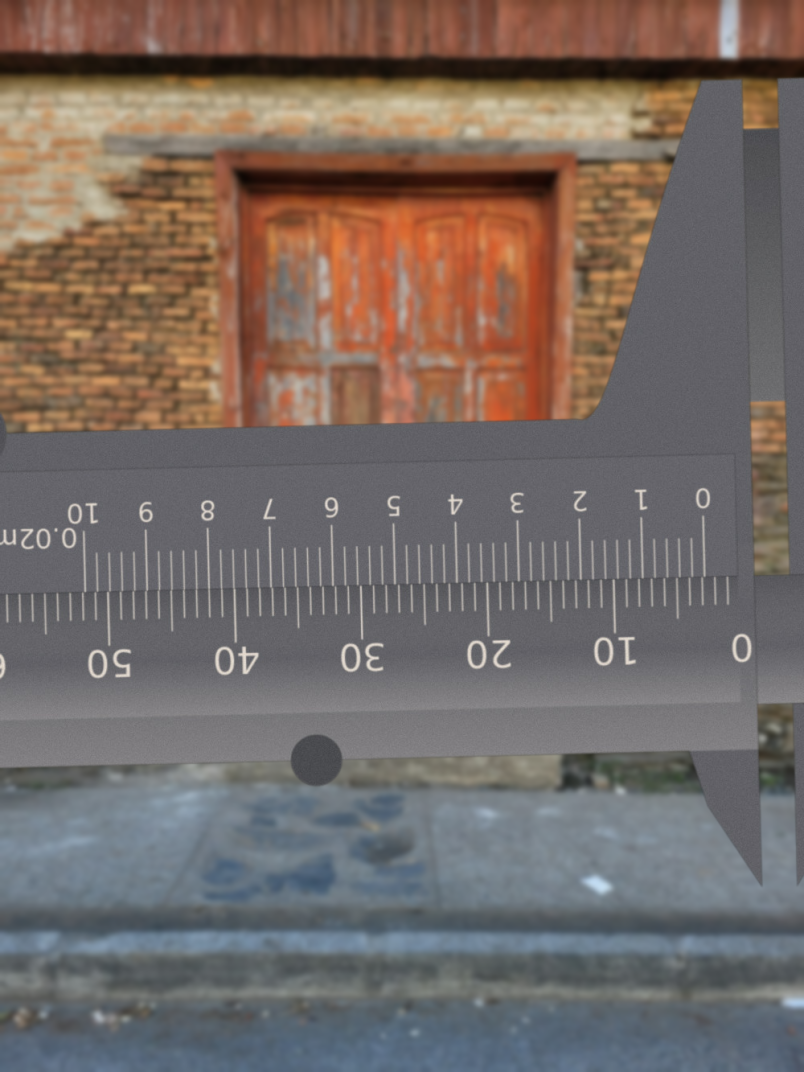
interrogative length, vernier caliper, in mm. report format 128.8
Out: 2.8
